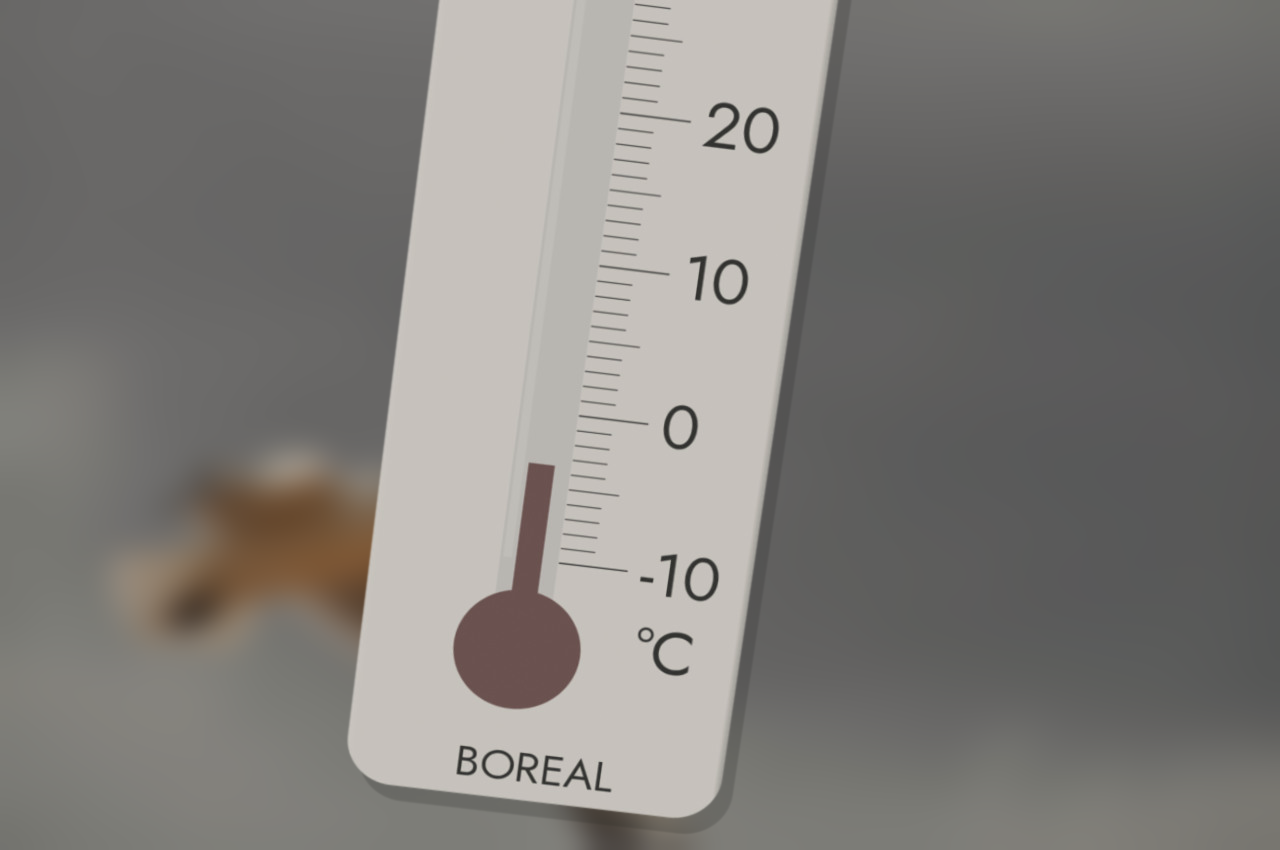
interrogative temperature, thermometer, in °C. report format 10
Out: -3.5
